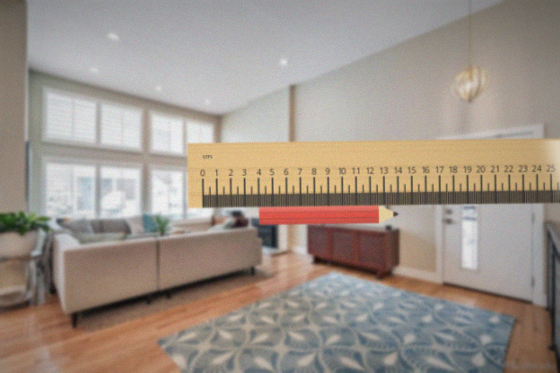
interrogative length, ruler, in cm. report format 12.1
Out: 10
